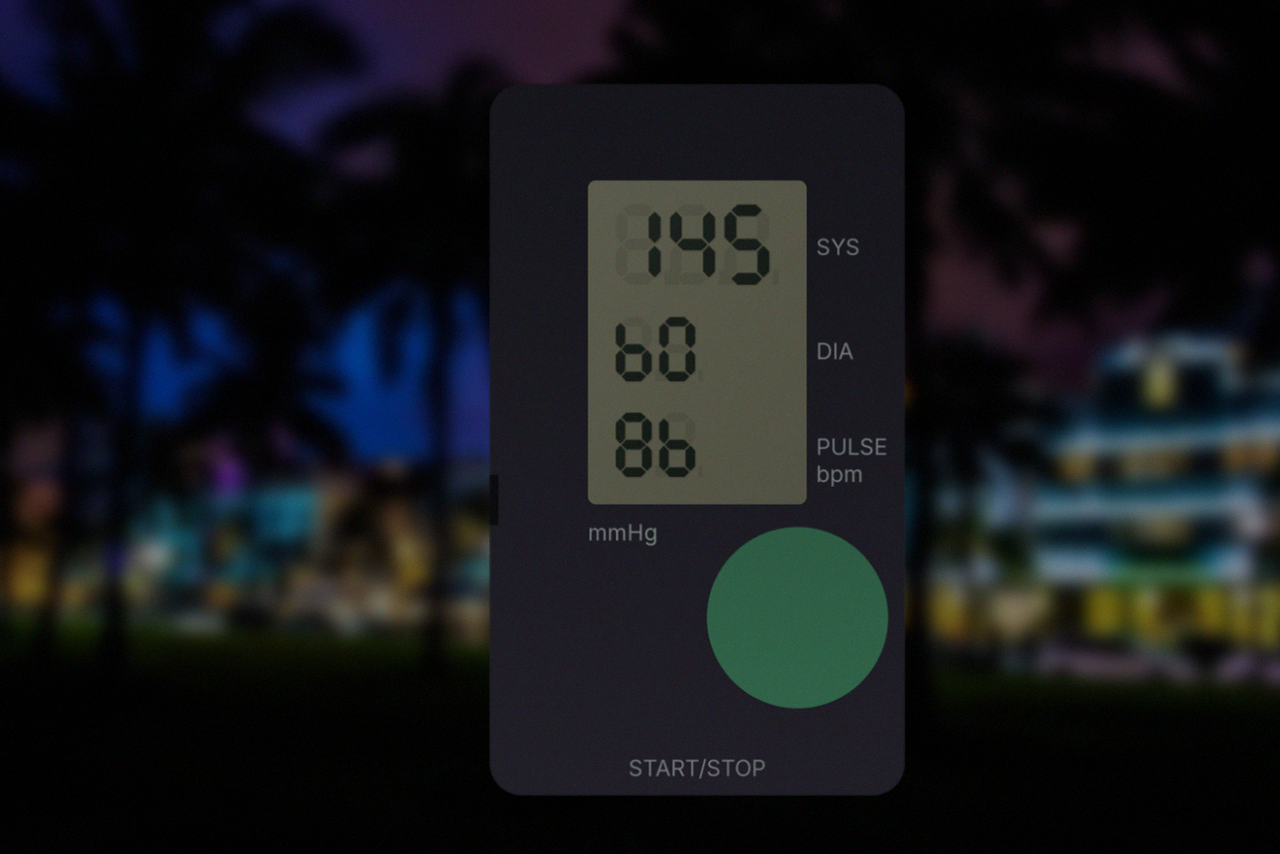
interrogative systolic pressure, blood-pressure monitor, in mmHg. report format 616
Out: 145
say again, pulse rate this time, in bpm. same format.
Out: 86
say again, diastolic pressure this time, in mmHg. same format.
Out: 60
